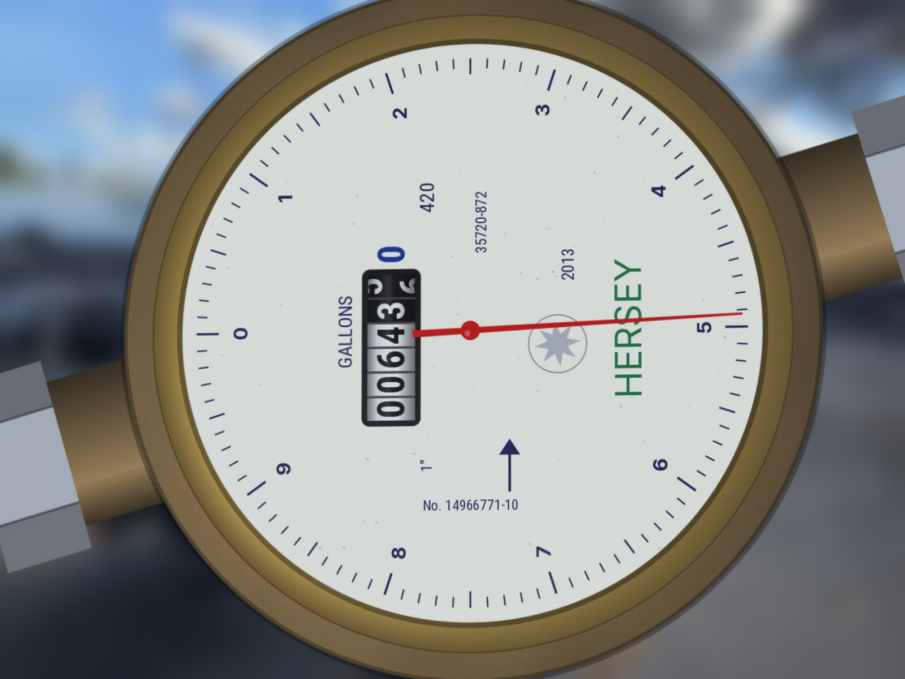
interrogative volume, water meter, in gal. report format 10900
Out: 64354.9
